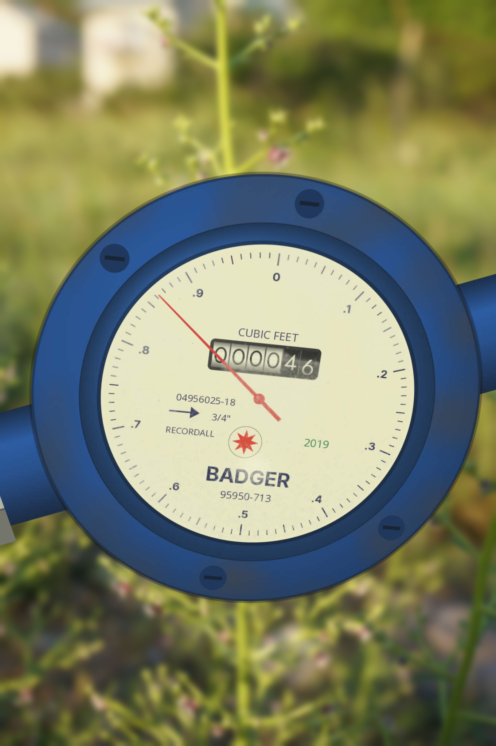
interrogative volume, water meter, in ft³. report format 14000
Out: 45.86
